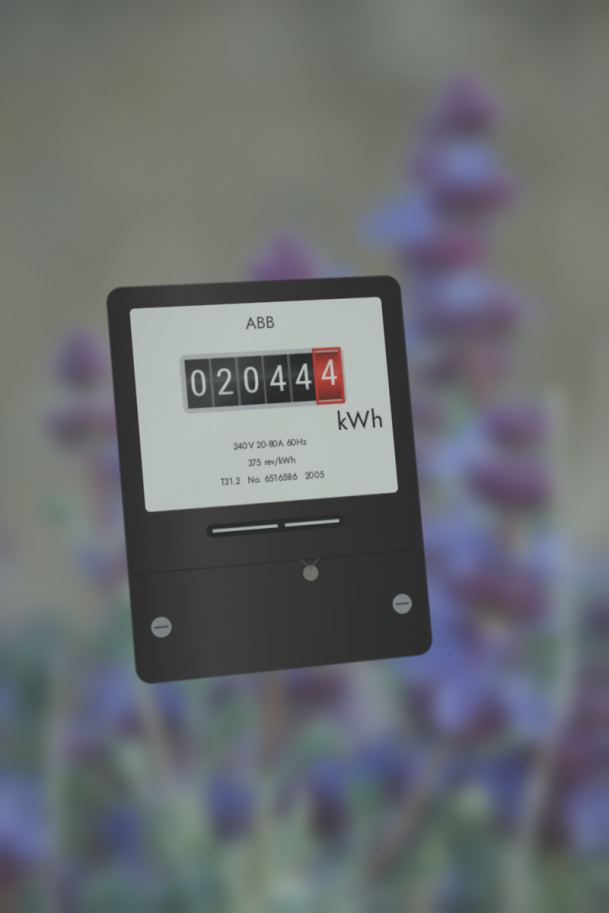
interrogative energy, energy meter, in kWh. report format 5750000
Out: 2044.4
